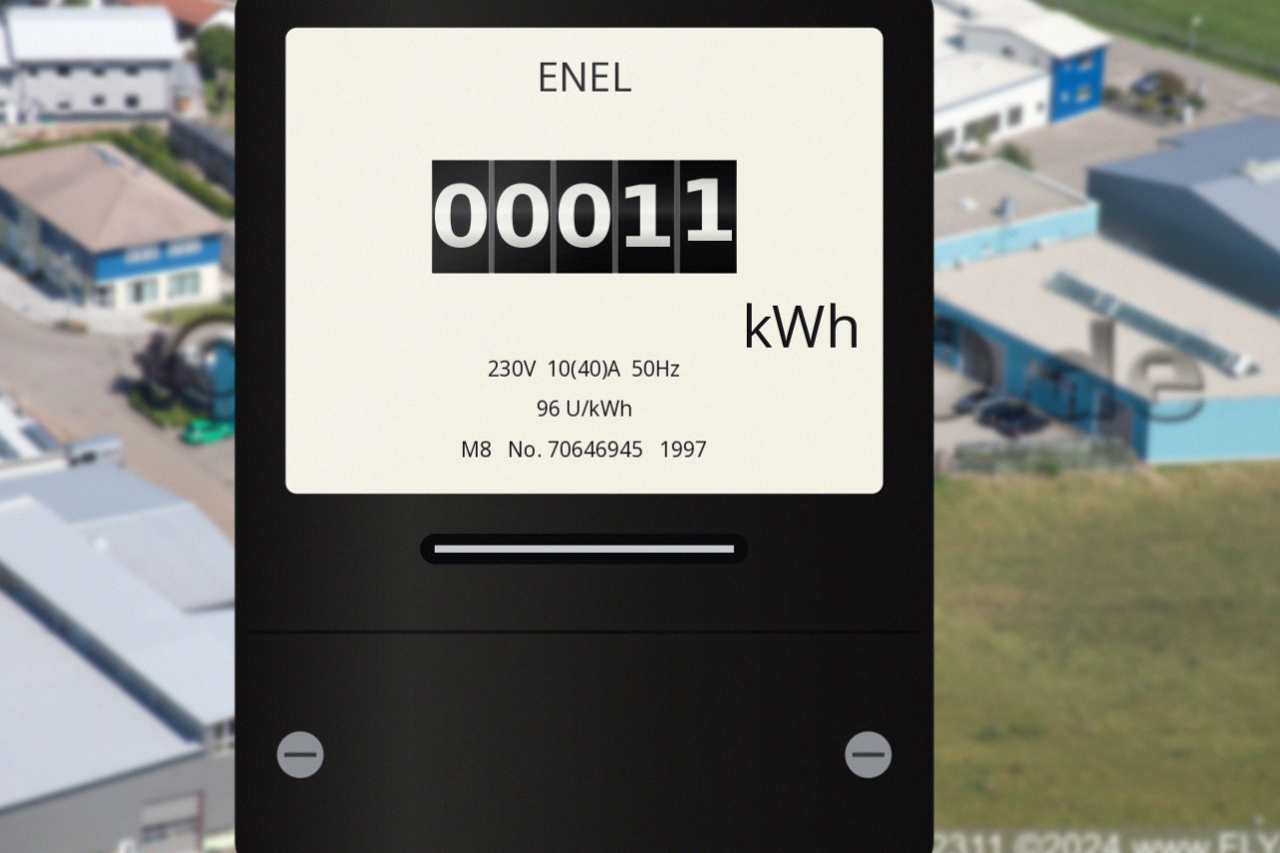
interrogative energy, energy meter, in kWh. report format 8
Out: 11
